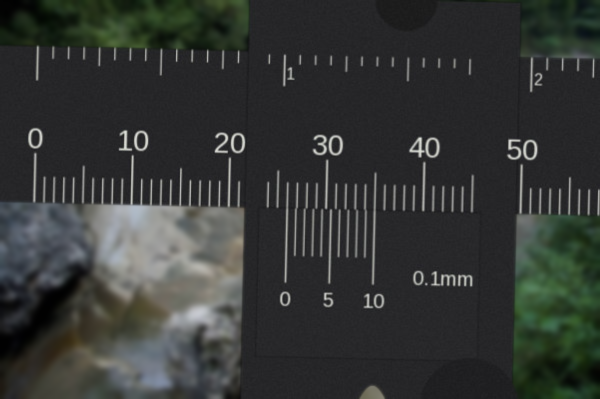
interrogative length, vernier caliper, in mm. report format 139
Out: 26.0
